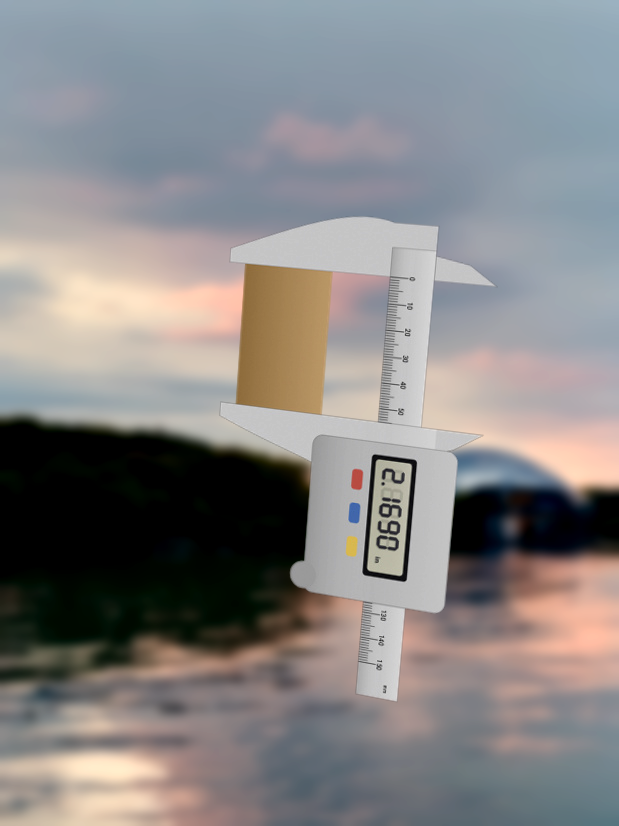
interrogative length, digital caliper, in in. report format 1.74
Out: 2.1690
